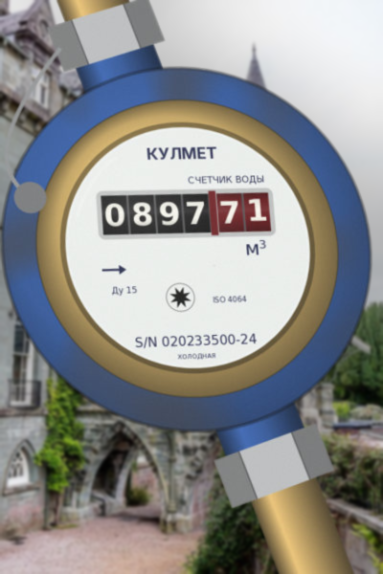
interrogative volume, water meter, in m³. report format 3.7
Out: 897.71
